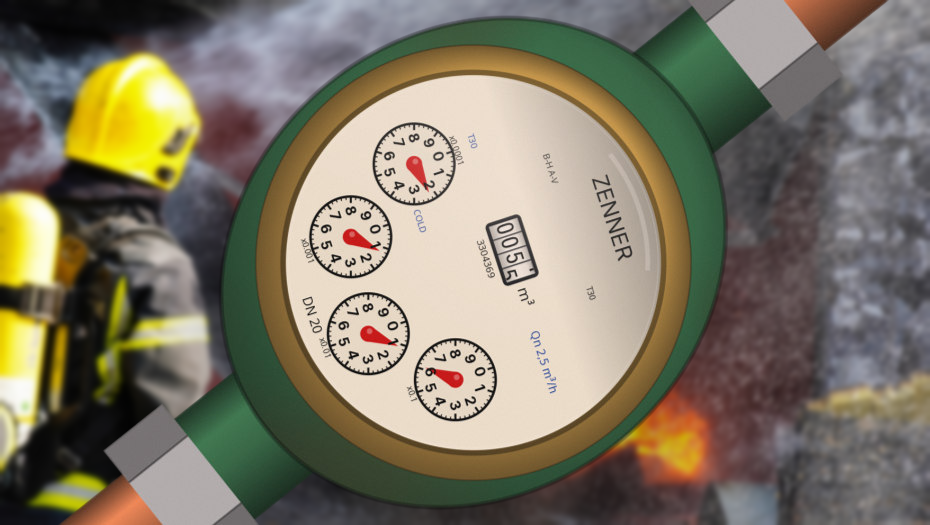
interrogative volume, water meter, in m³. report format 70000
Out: 54.6112
